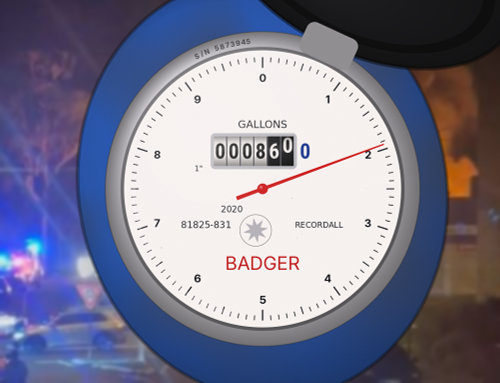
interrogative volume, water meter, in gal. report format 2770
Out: 8601.9
